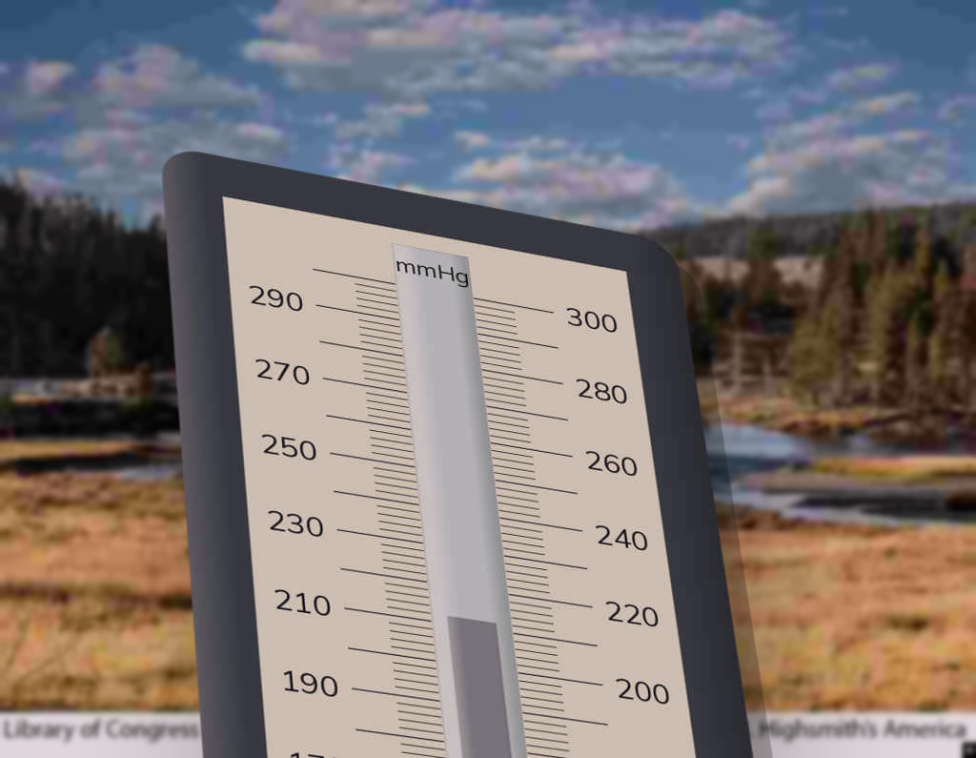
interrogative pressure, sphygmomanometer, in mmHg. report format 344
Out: 212
